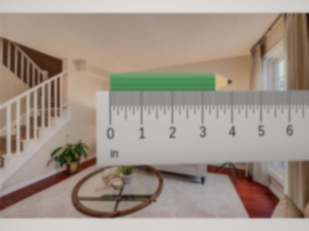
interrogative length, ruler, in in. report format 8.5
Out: 4
